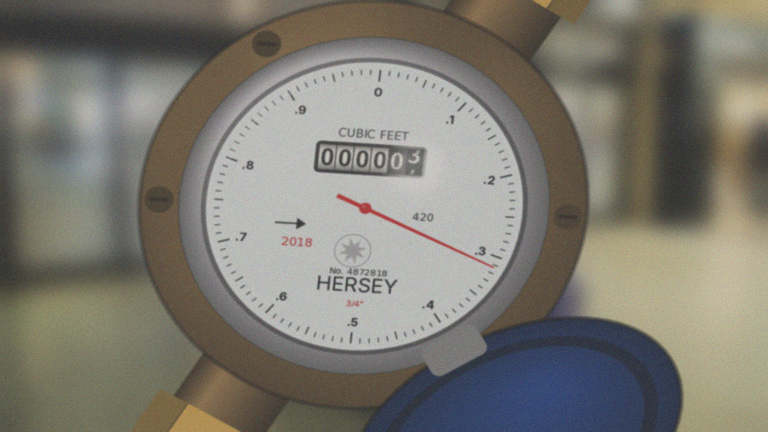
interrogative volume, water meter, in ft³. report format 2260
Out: 3.31
